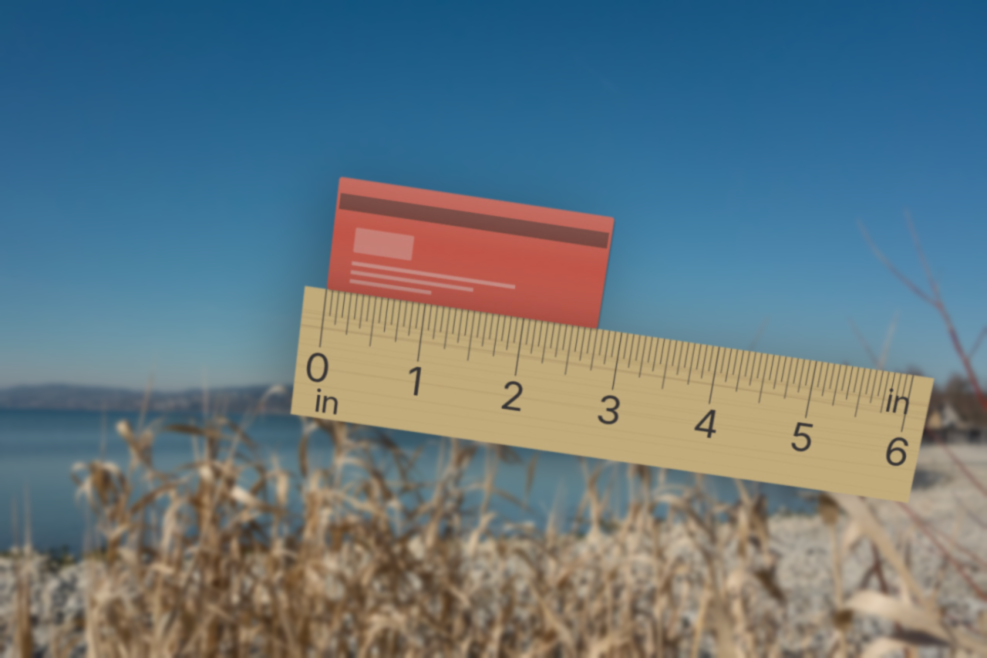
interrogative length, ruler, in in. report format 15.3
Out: 2.75
